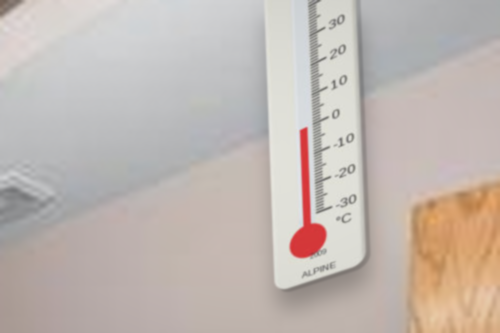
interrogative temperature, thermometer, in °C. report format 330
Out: 0
